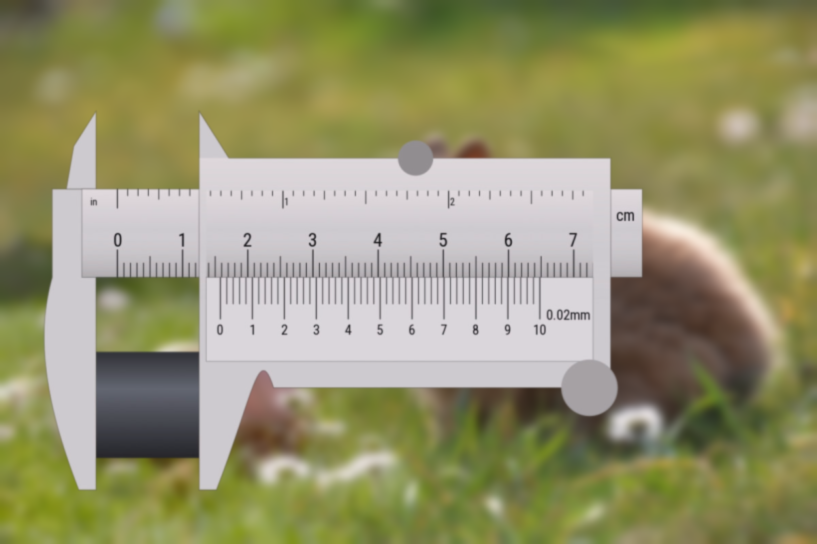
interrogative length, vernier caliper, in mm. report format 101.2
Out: 15.8
